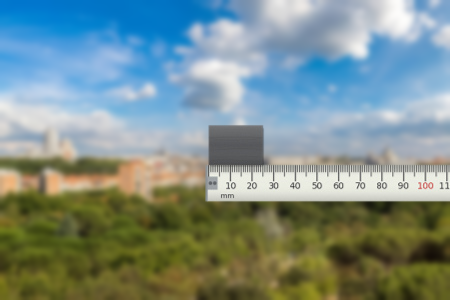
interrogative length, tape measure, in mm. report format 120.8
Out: 25
